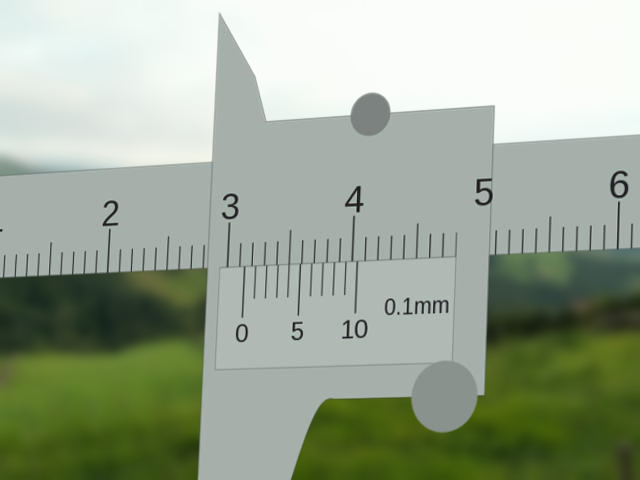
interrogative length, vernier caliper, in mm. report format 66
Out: 31.4
